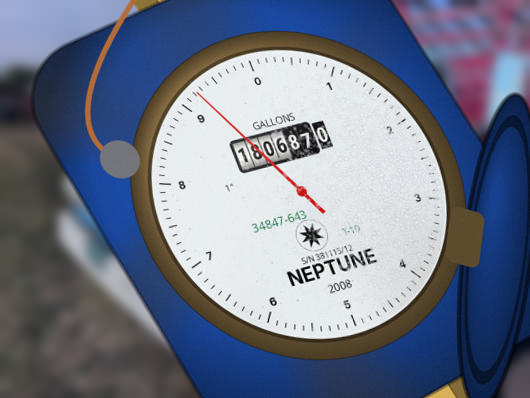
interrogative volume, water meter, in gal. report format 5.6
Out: 1806869.2
